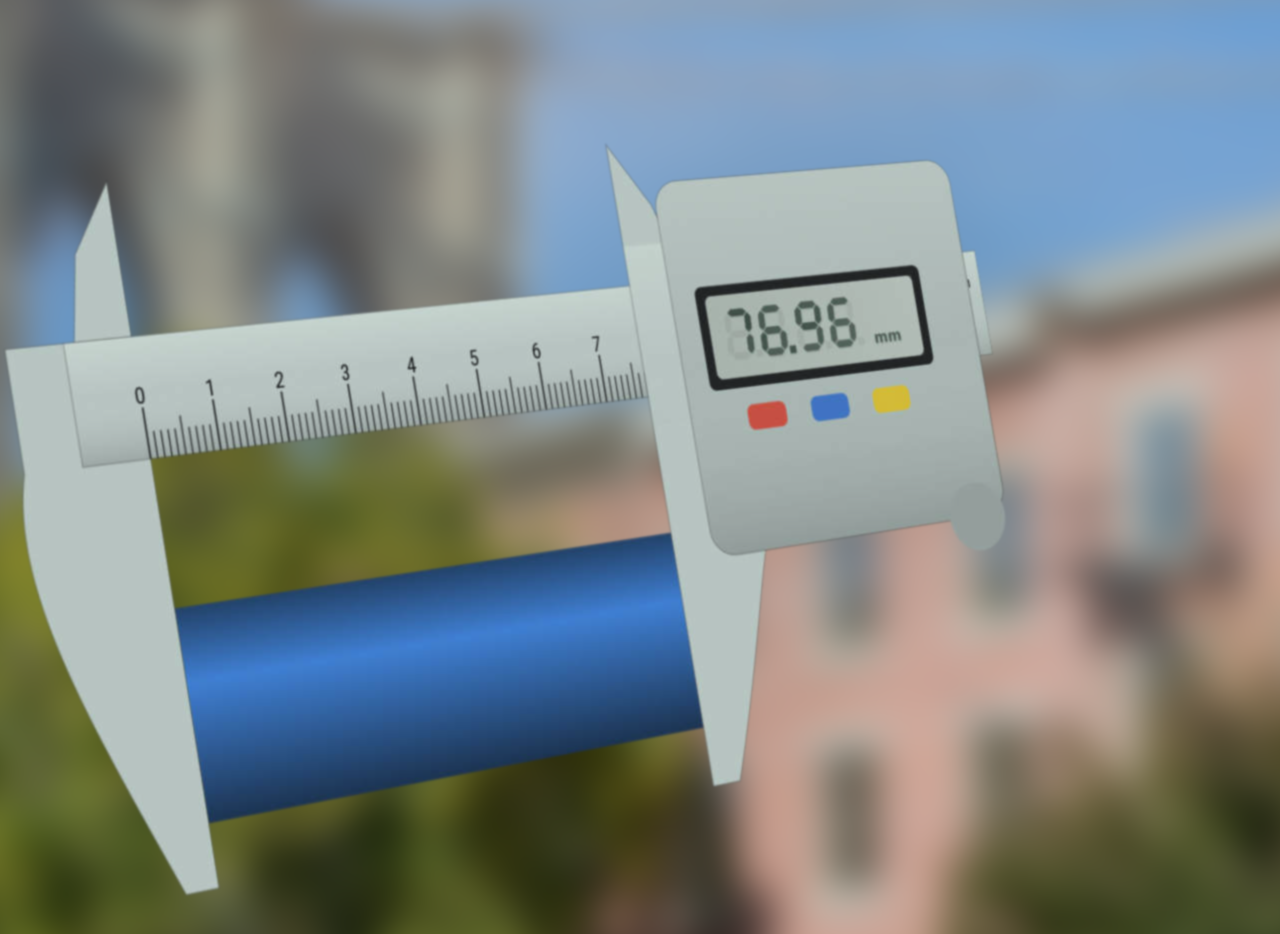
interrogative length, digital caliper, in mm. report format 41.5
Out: 76.96
